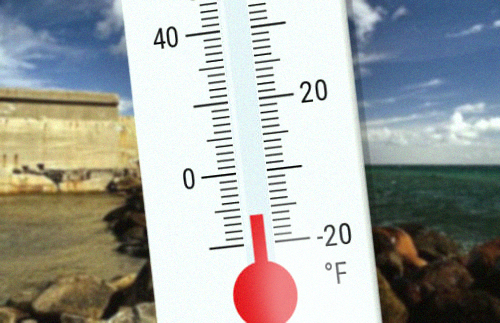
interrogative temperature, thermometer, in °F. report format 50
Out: -12
